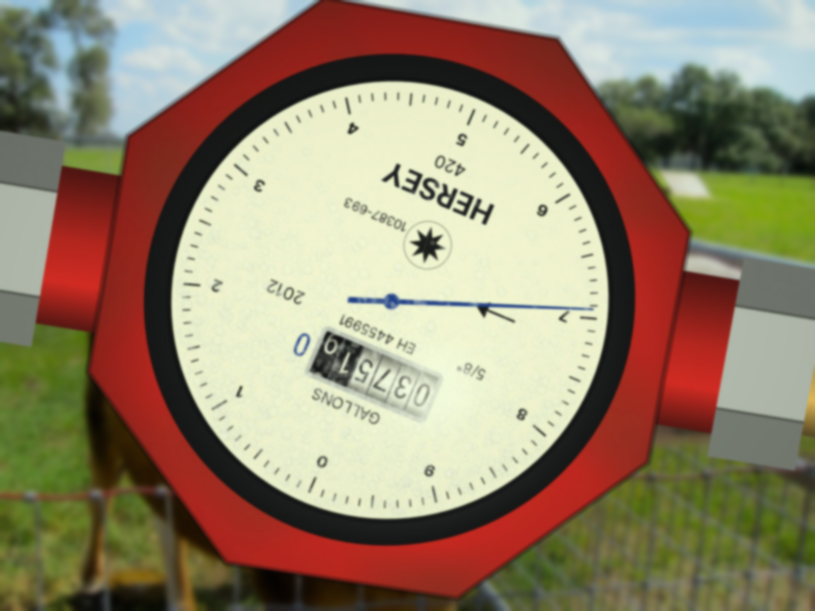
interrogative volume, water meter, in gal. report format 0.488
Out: 375186.9
